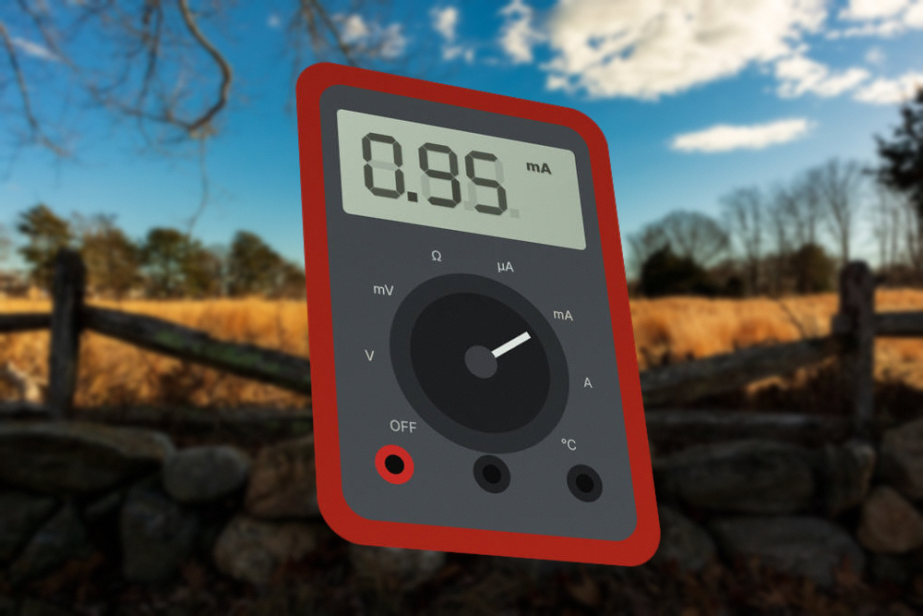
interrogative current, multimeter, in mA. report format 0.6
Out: 0.95
